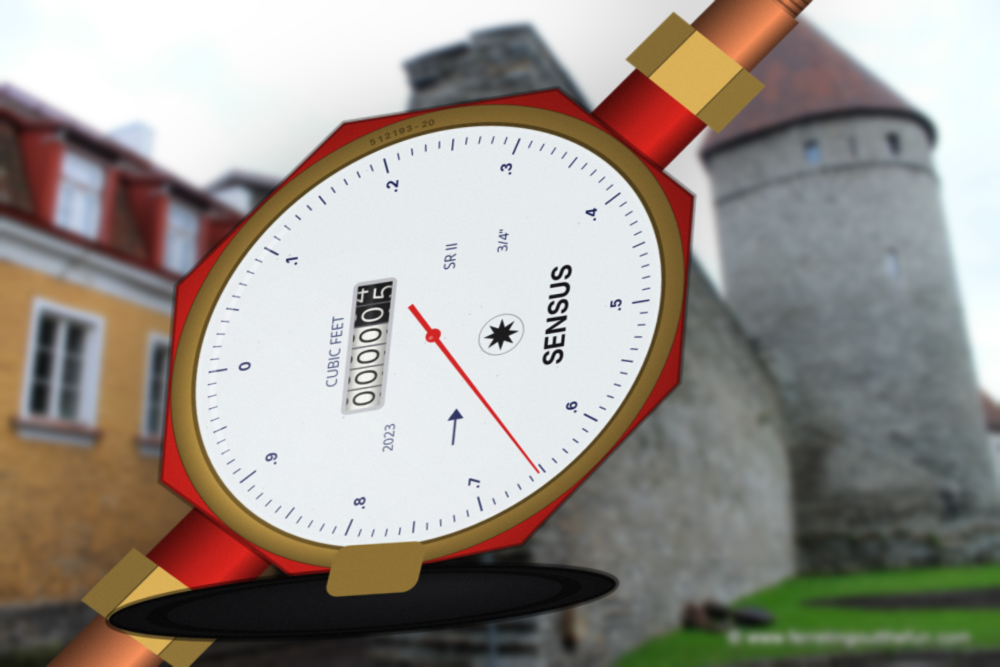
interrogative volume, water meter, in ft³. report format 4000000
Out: 4.65
